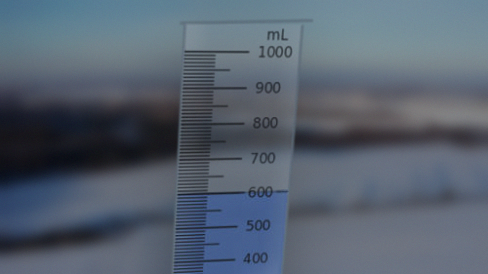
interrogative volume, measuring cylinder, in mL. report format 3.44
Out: 600
